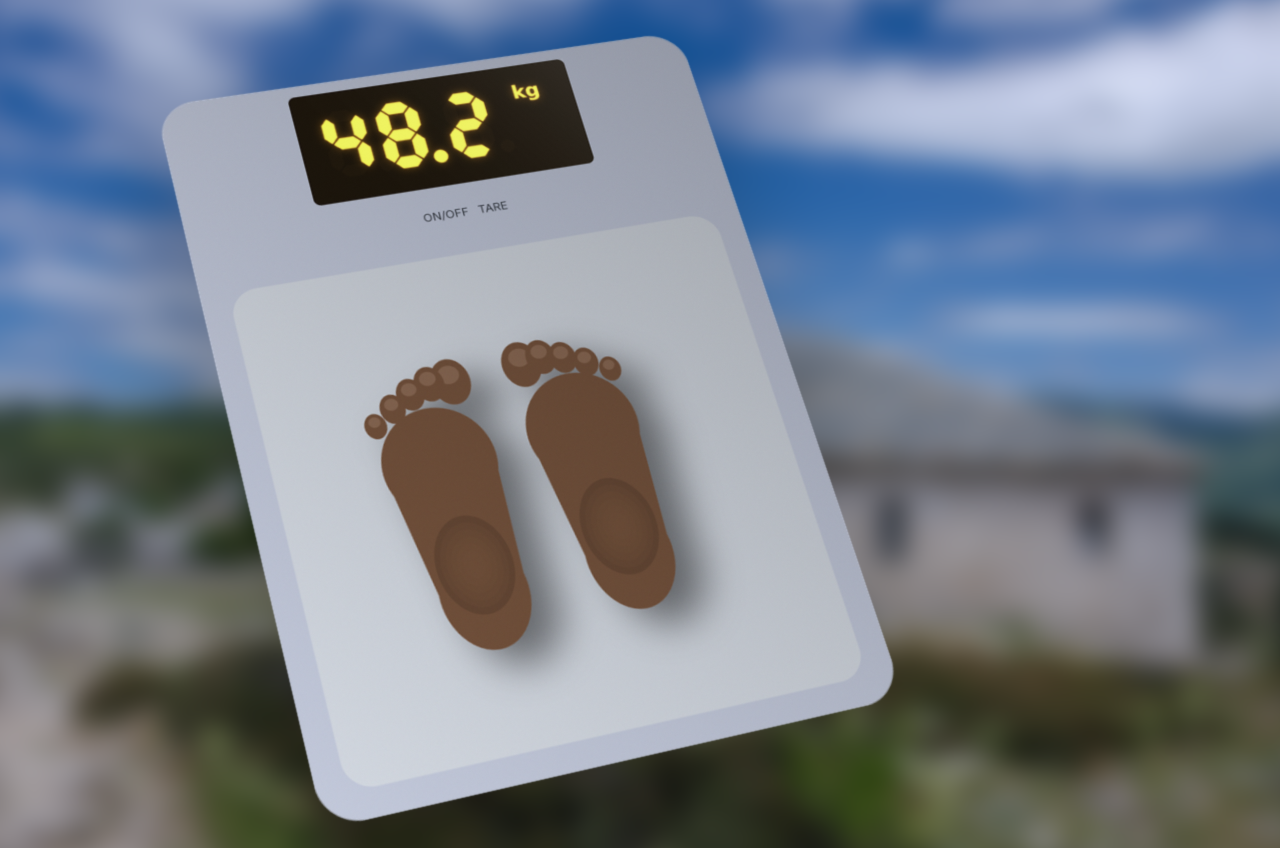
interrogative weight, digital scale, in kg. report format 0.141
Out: 48.2
